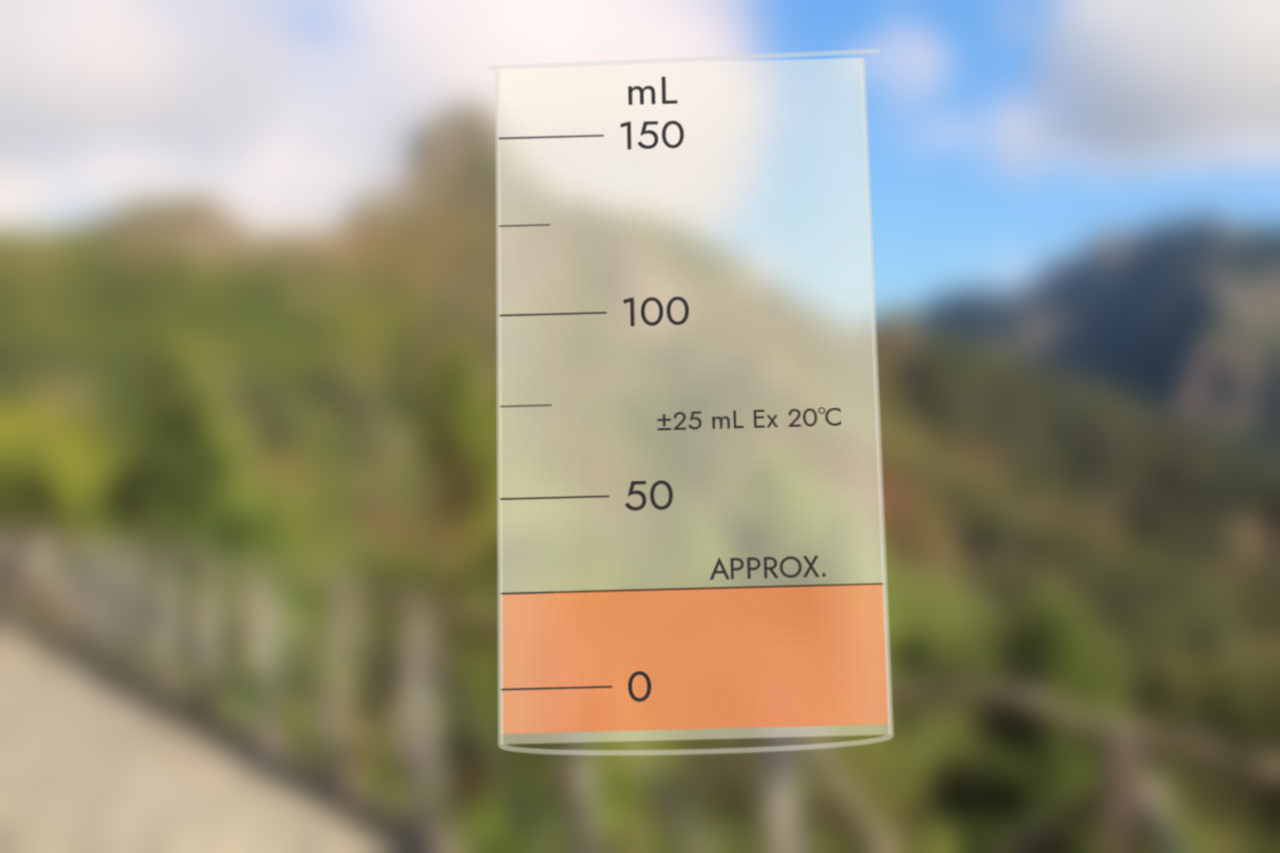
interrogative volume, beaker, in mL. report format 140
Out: 25
